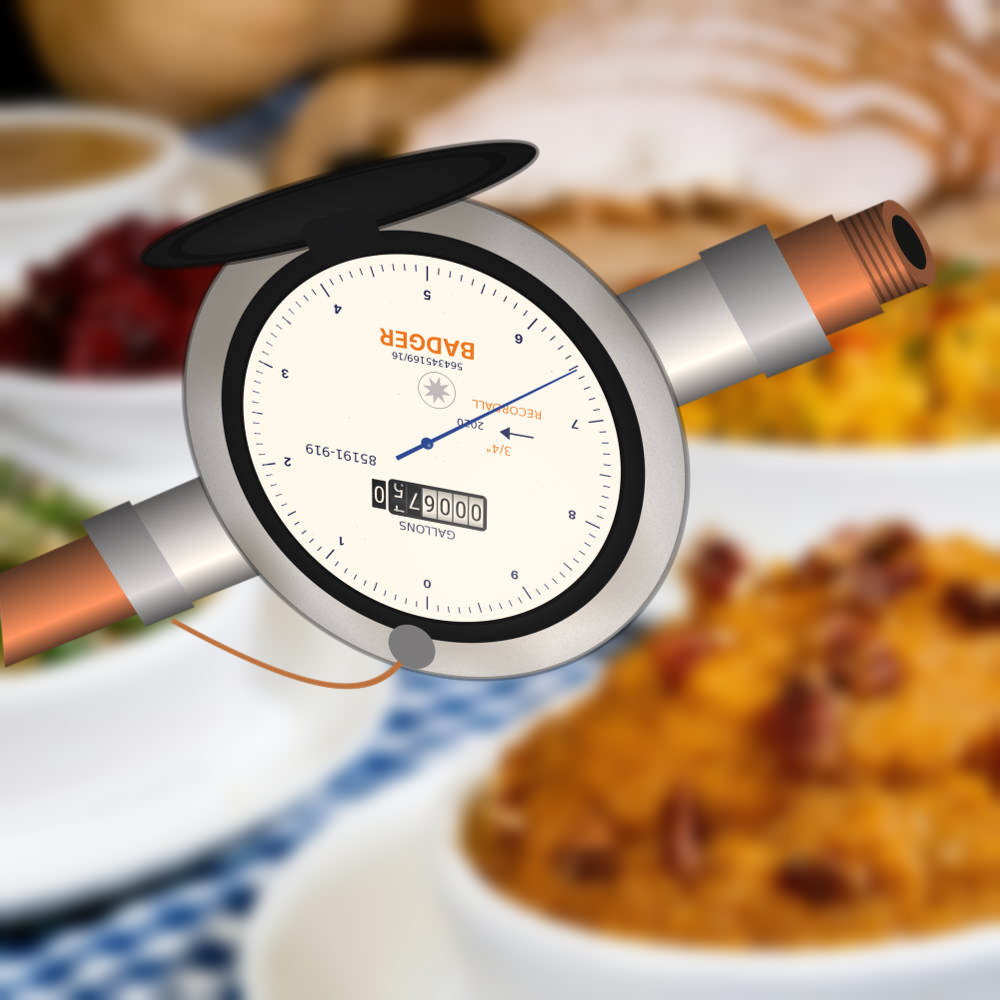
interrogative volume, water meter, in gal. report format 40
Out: 6746.5
